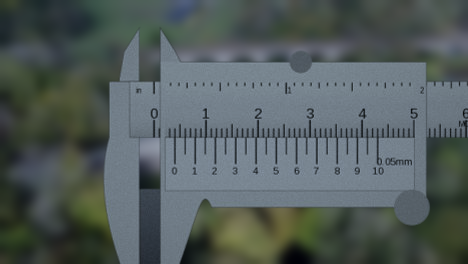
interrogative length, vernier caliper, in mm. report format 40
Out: 4.0
